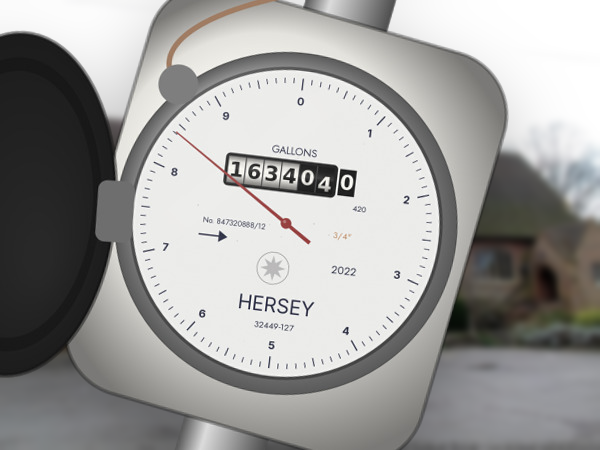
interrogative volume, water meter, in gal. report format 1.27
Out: 1634038.4
